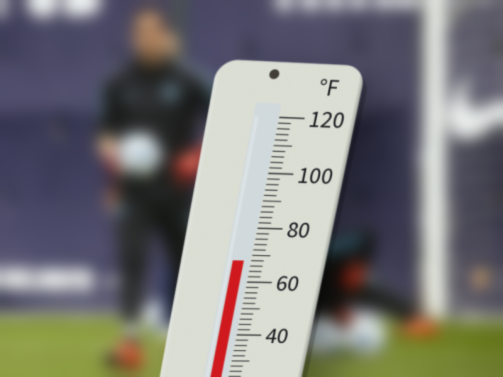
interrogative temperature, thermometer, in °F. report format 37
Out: 68
